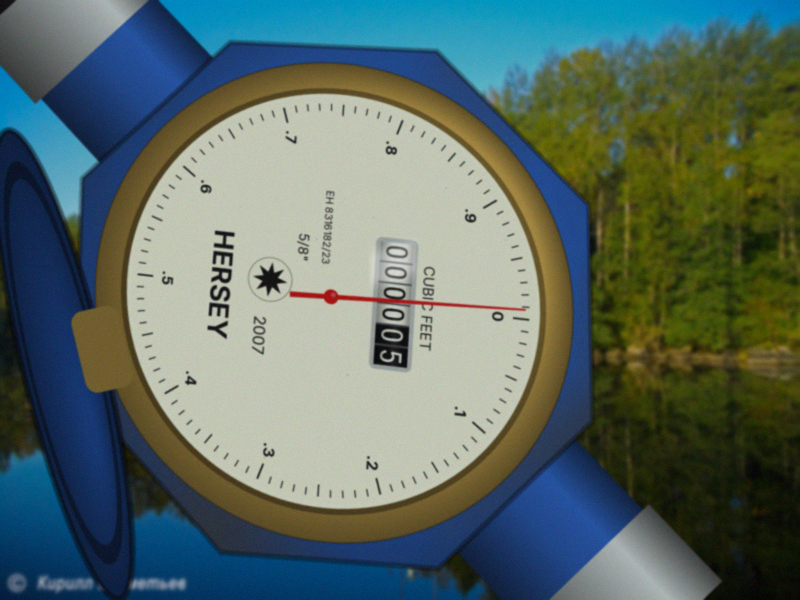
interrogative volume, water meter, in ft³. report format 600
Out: 4.99
